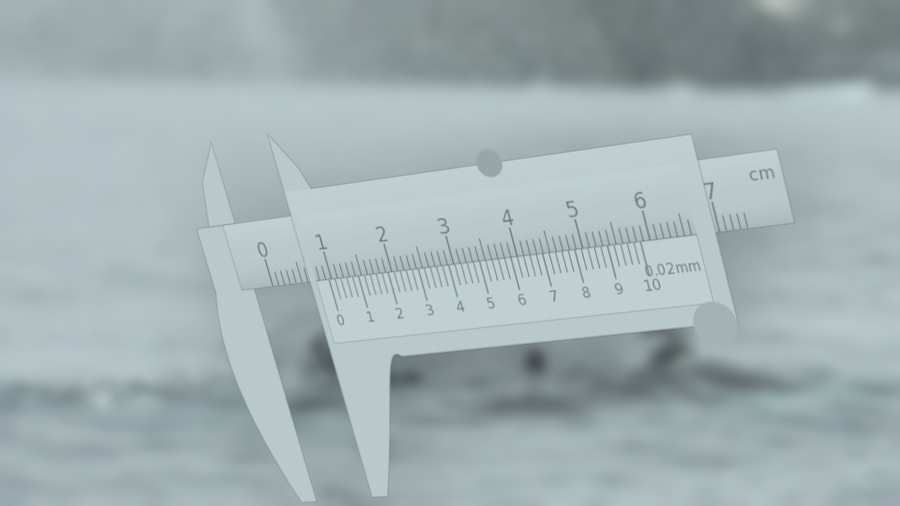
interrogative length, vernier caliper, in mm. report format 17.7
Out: 9.6
